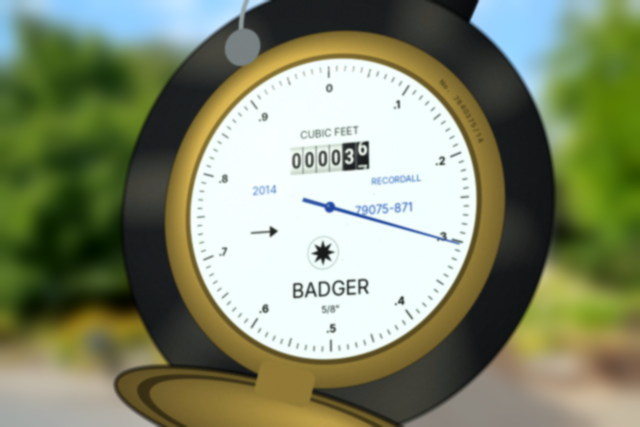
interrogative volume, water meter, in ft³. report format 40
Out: 36.30
